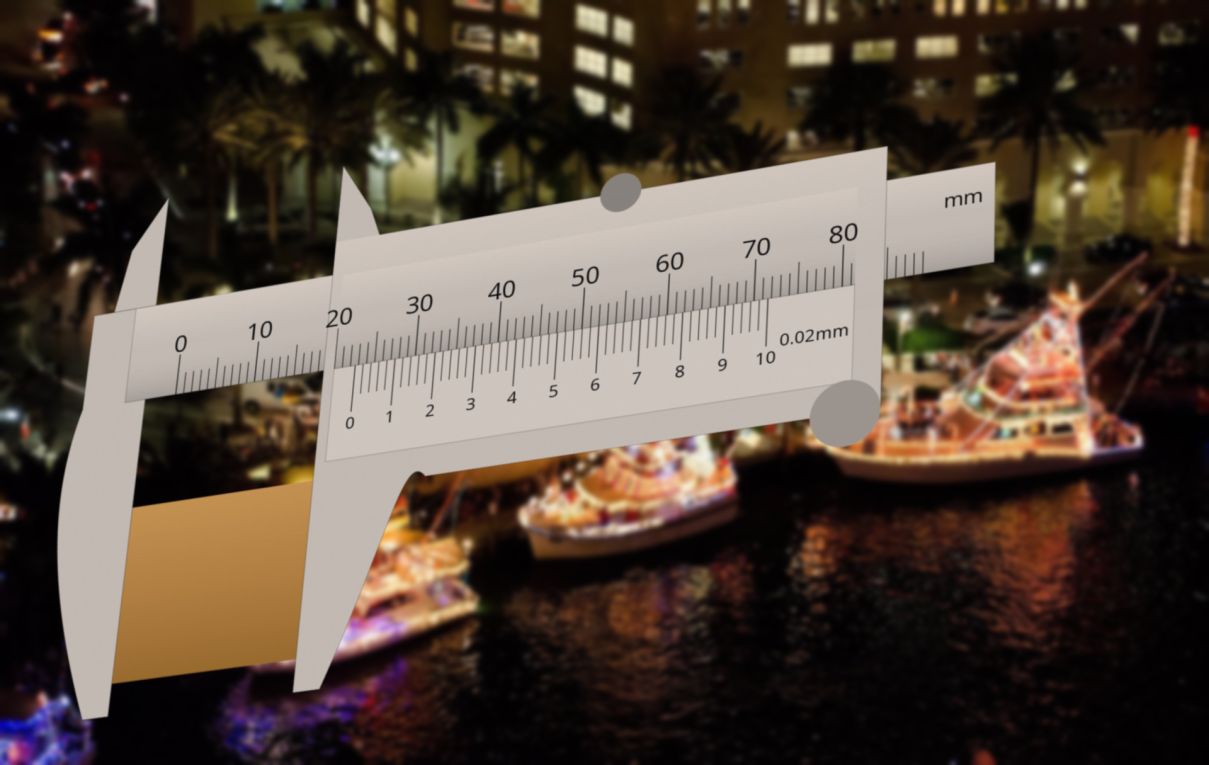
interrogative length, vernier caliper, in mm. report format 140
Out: 22.6
